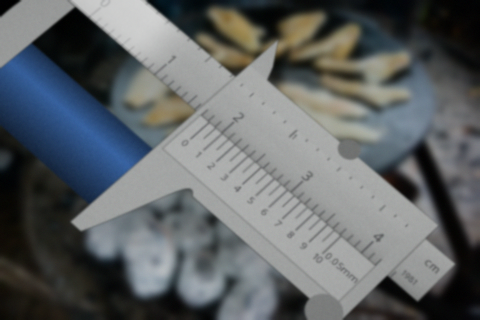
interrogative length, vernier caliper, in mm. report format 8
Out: 18.2
